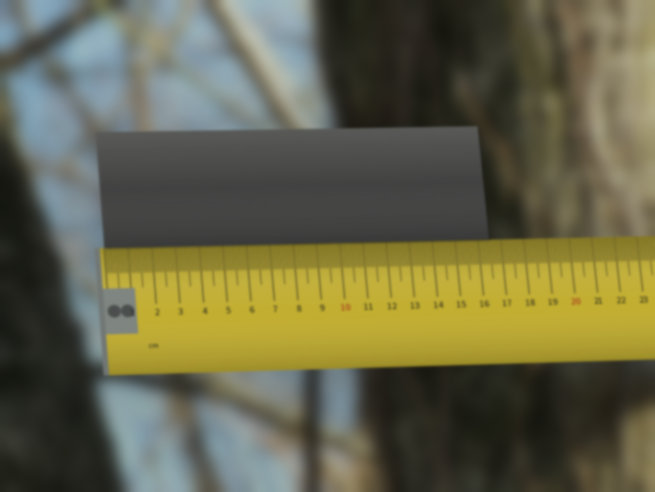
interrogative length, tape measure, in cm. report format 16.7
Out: 16.5
